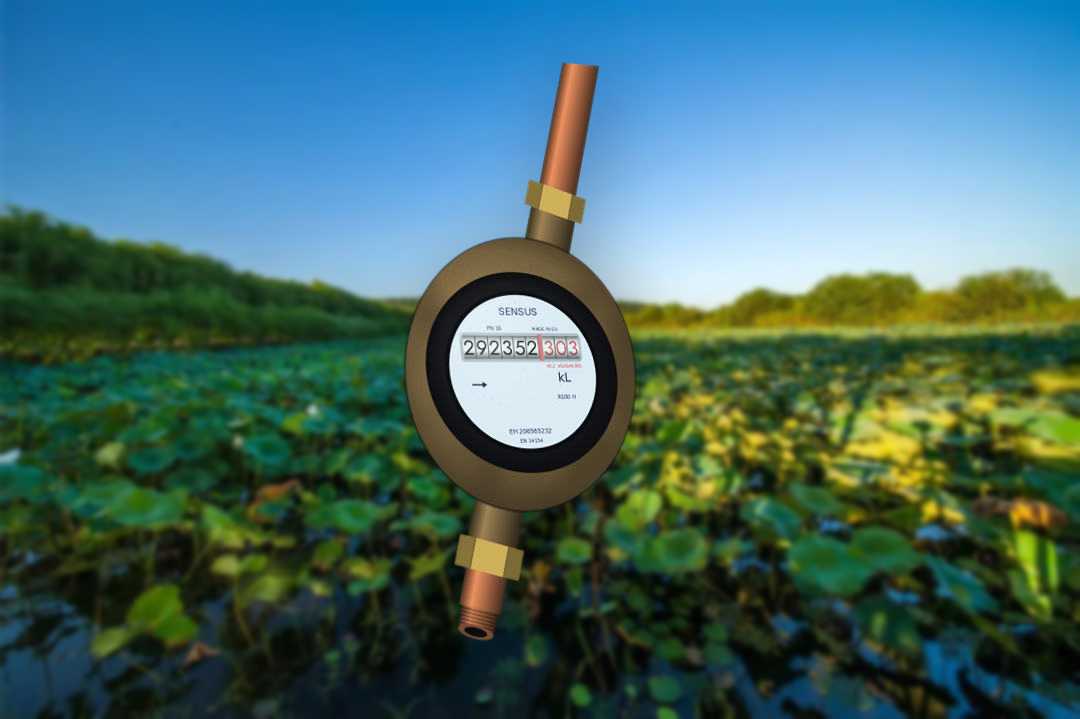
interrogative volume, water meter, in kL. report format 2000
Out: 292352.303
